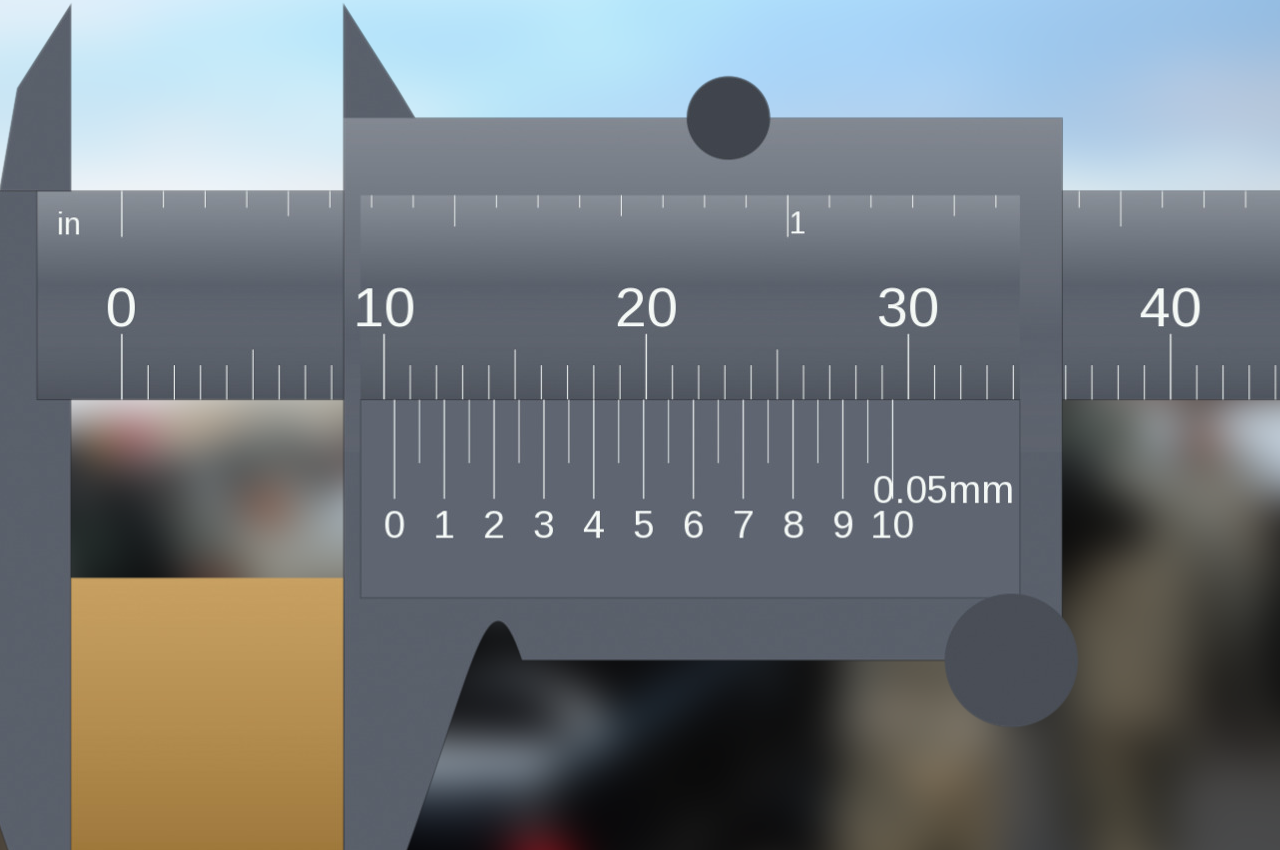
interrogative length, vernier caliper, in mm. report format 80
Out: 10.40
